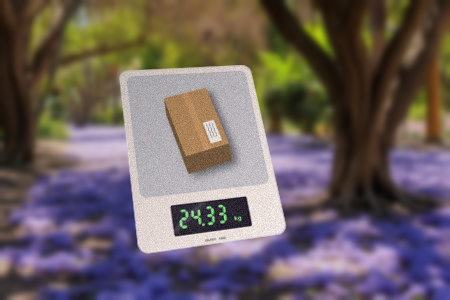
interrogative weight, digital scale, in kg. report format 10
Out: 24.33
